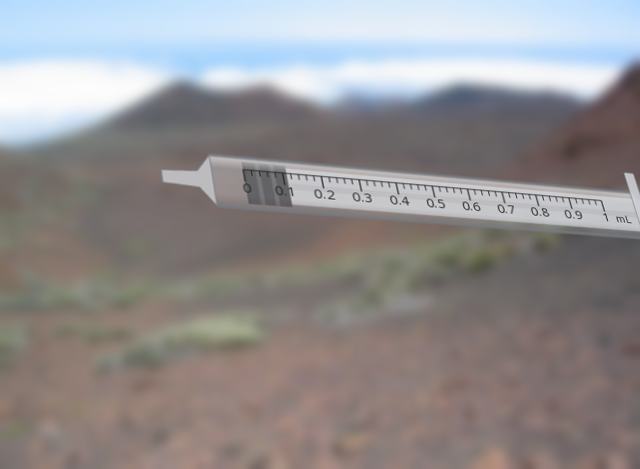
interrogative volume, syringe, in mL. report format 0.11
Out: 0
